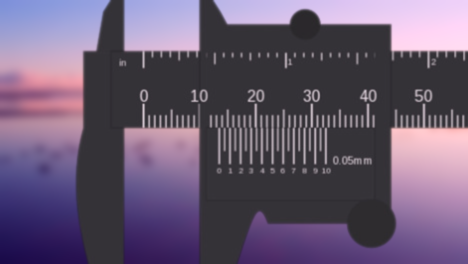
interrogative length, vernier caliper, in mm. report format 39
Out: 13.5
